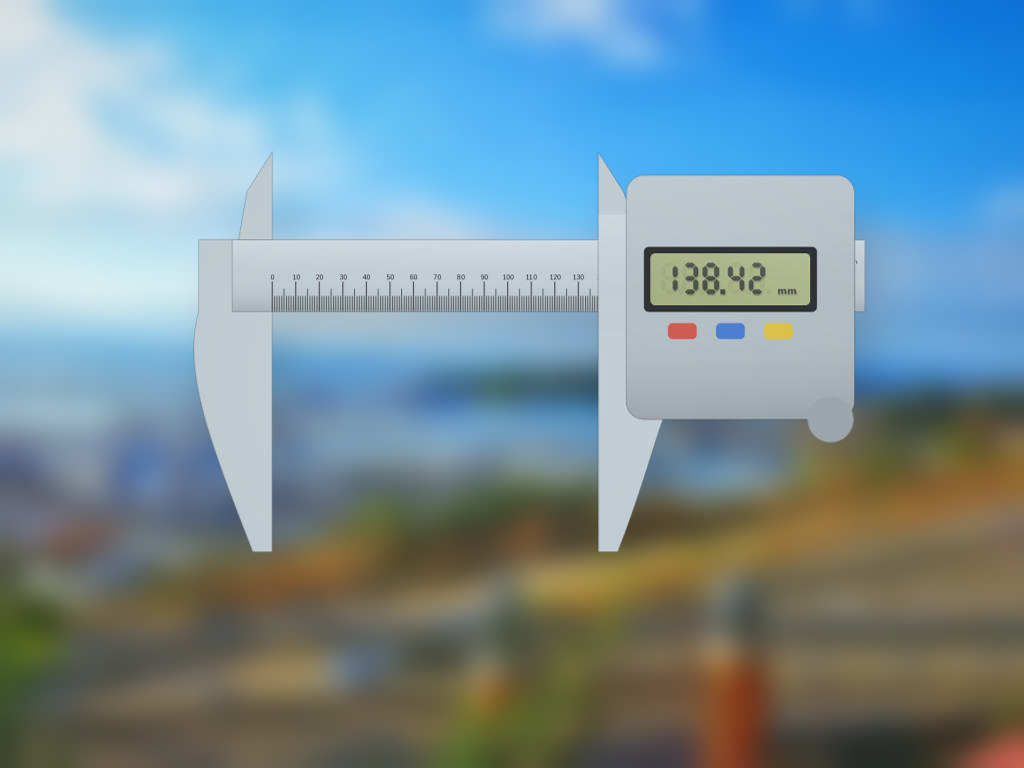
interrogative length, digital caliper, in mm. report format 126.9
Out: 138.42
